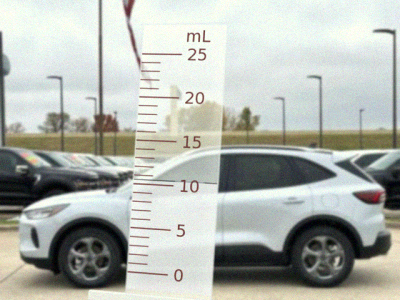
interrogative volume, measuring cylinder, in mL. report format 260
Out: 10.5
